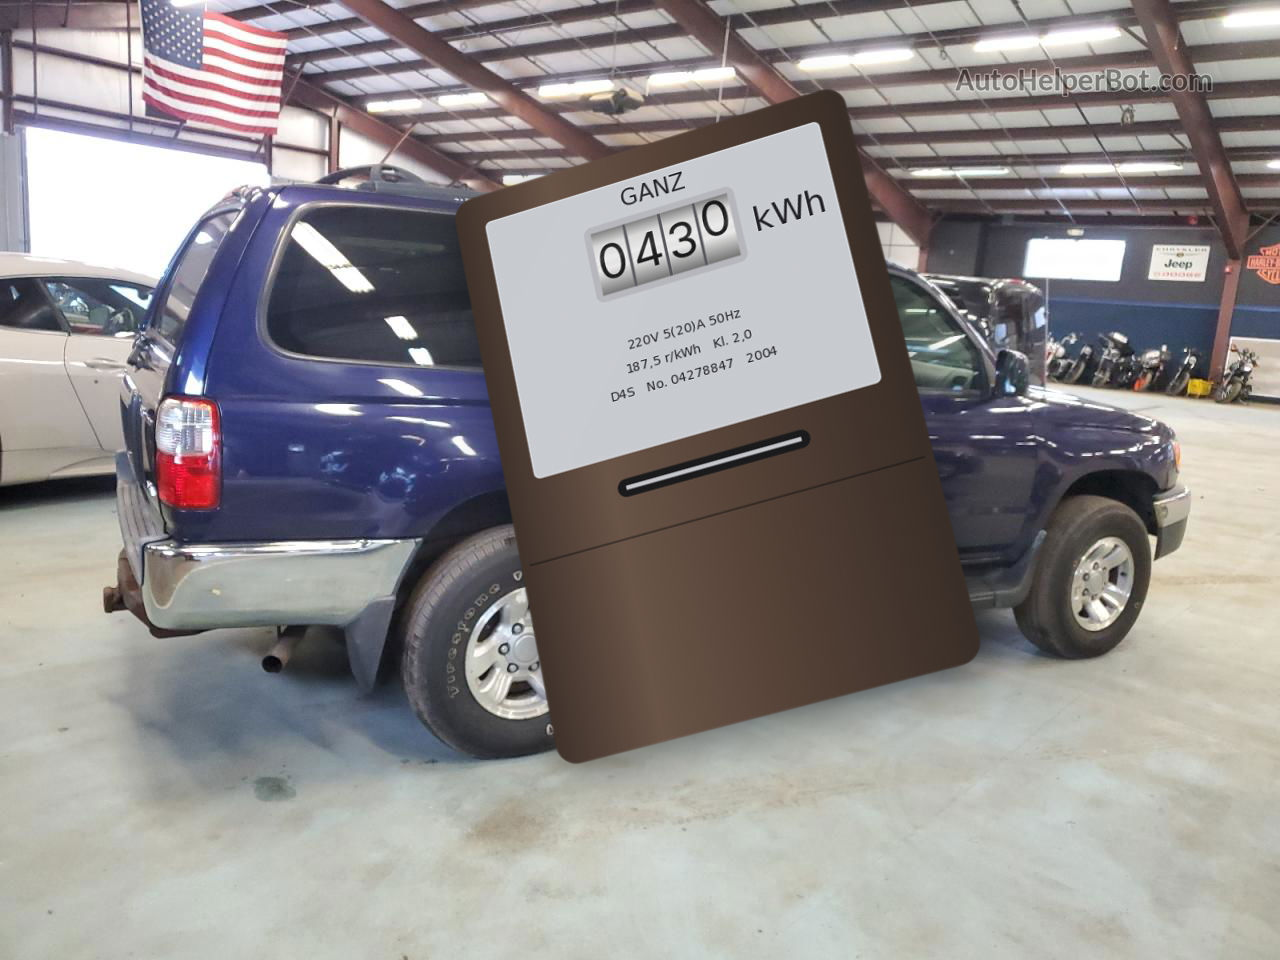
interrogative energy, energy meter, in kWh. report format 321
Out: 430
